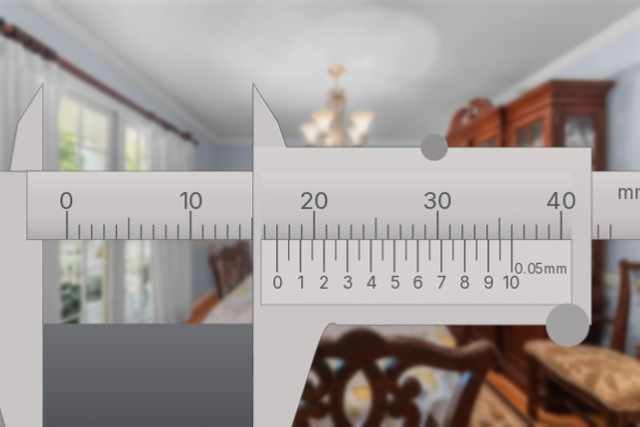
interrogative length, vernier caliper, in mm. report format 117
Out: 17.0
